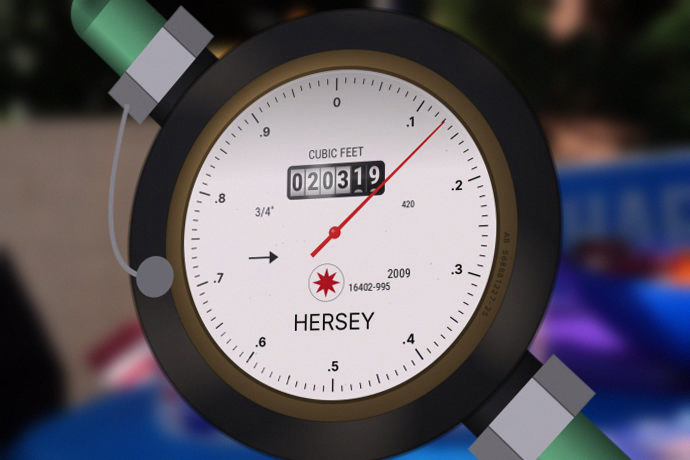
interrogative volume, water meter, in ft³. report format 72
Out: 20319.13
